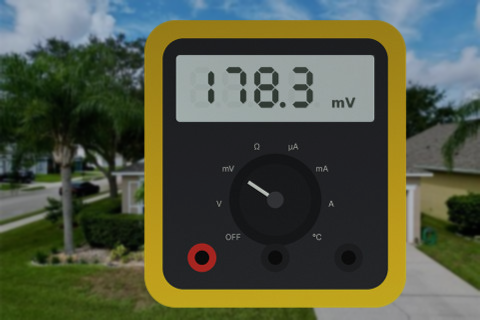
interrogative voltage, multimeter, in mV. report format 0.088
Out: 178.3
